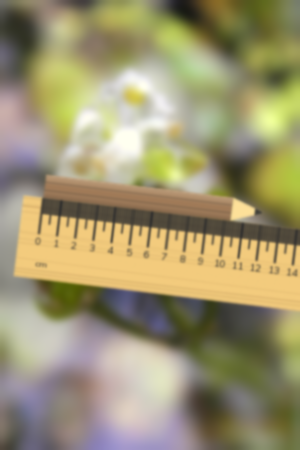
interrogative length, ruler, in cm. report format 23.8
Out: 12
